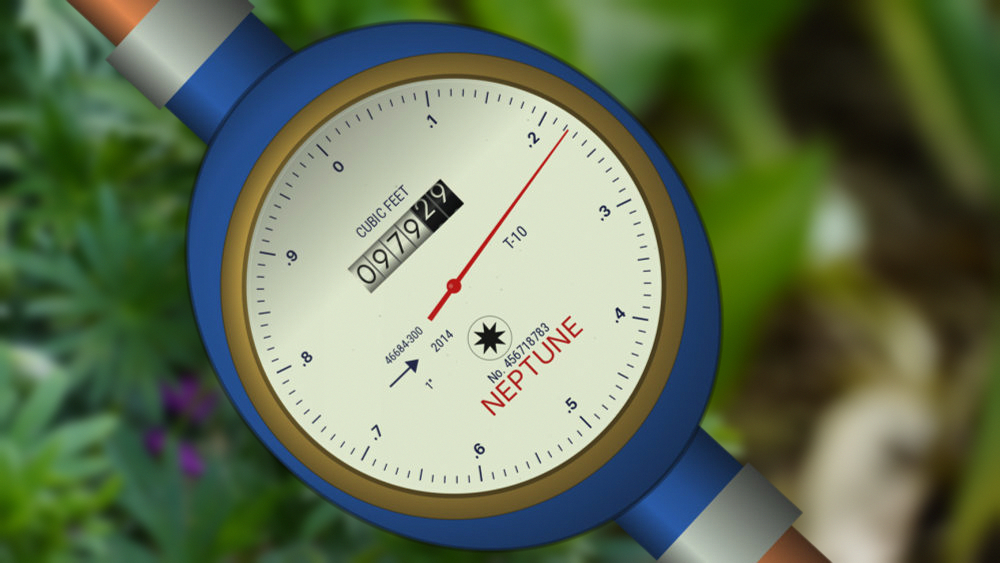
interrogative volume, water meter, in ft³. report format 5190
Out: 97929.22
